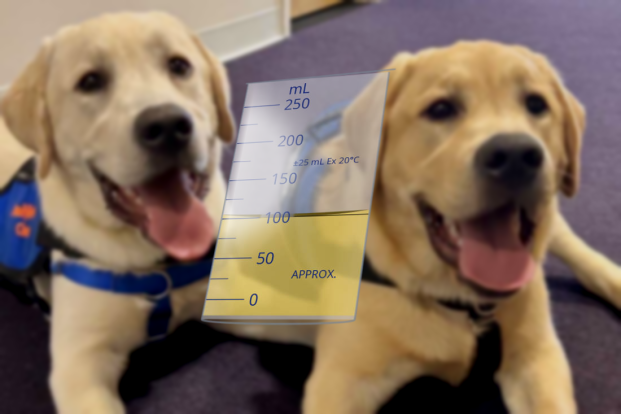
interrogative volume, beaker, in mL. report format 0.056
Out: 100
